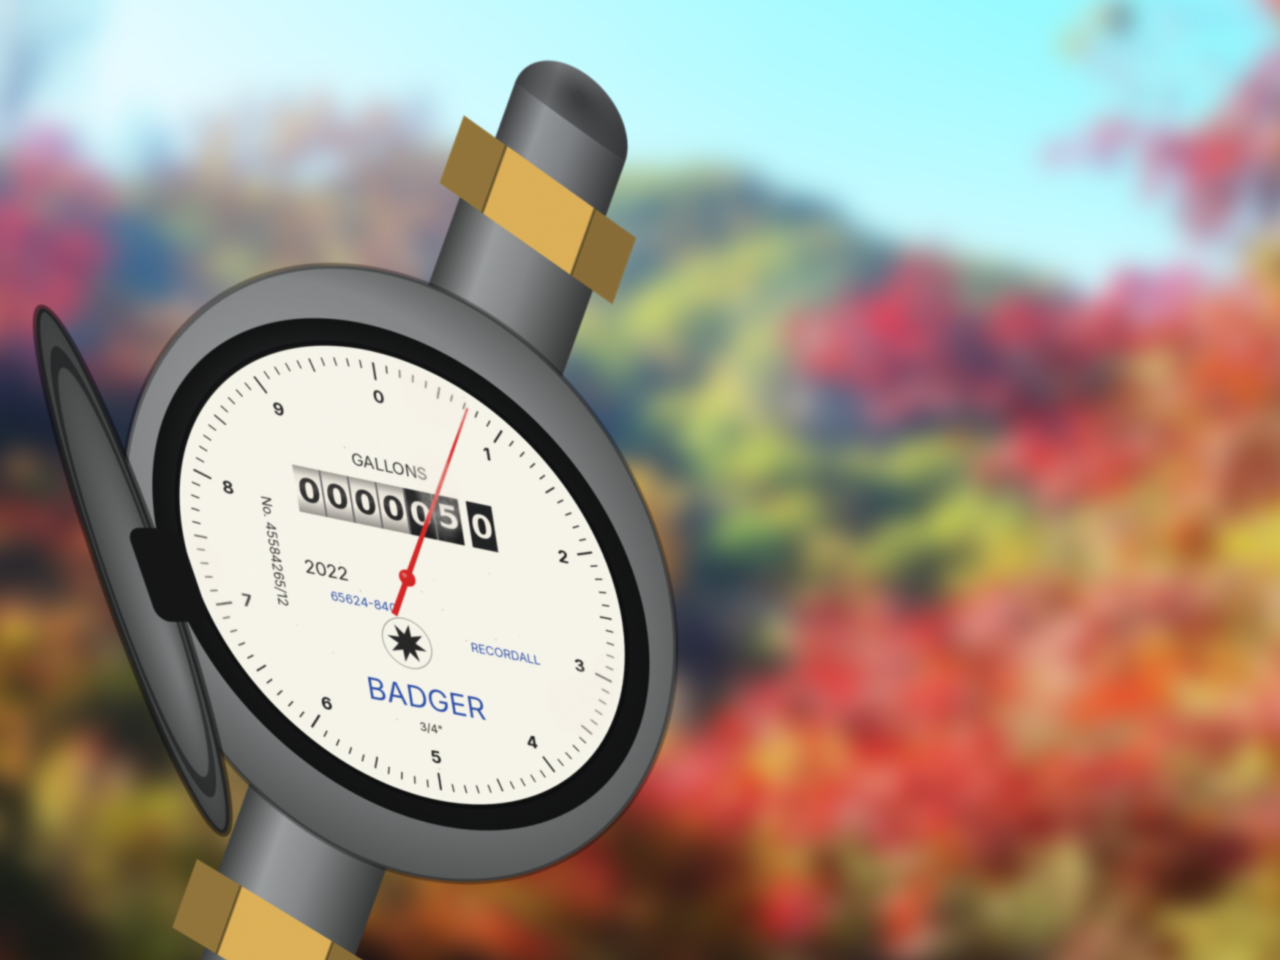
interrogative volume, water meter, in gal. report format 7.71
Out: 50.7
